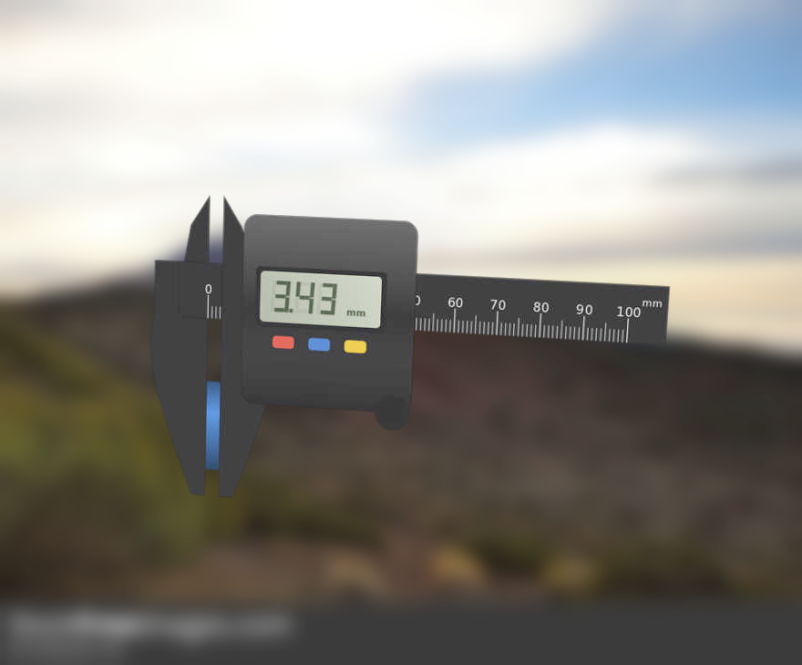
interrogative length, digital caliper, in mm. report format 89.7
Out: 3.43
